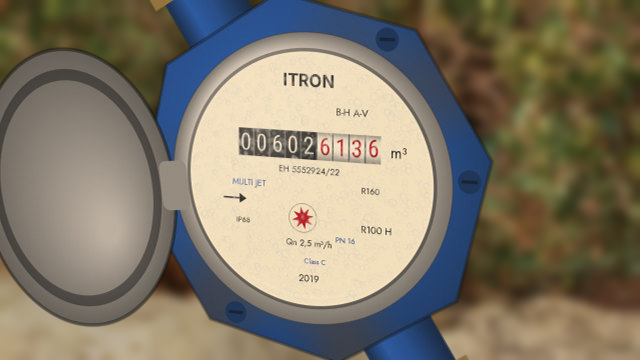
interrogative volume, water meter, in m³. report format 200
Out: 602.6136
